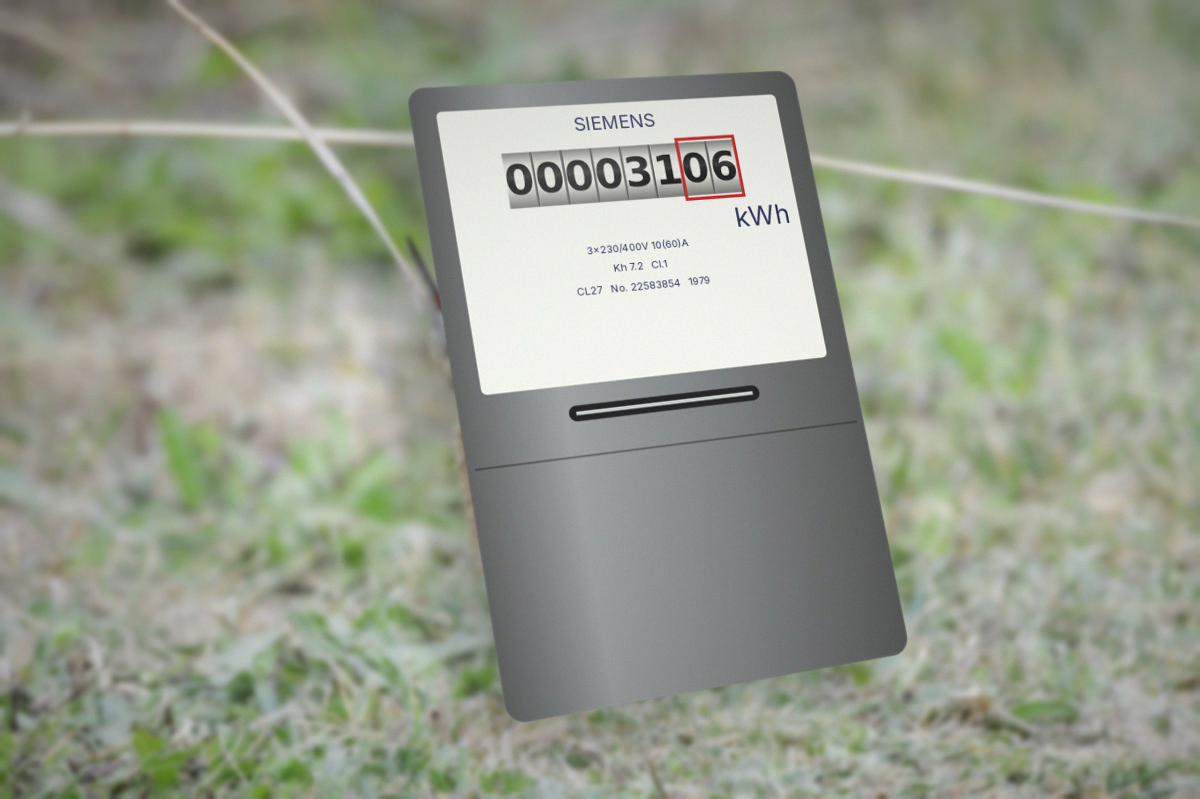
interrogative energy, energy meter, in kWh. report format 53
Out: 31.06
